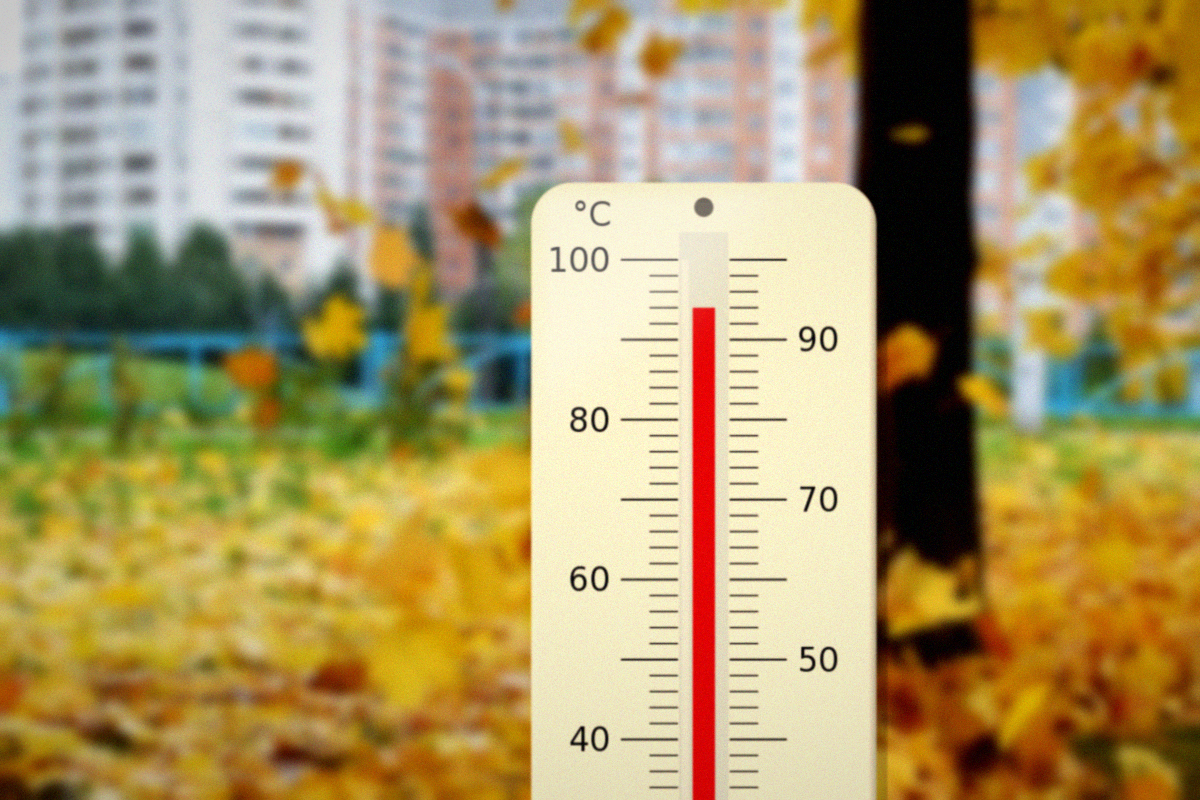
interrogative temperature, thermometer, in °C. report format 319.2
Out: 94
